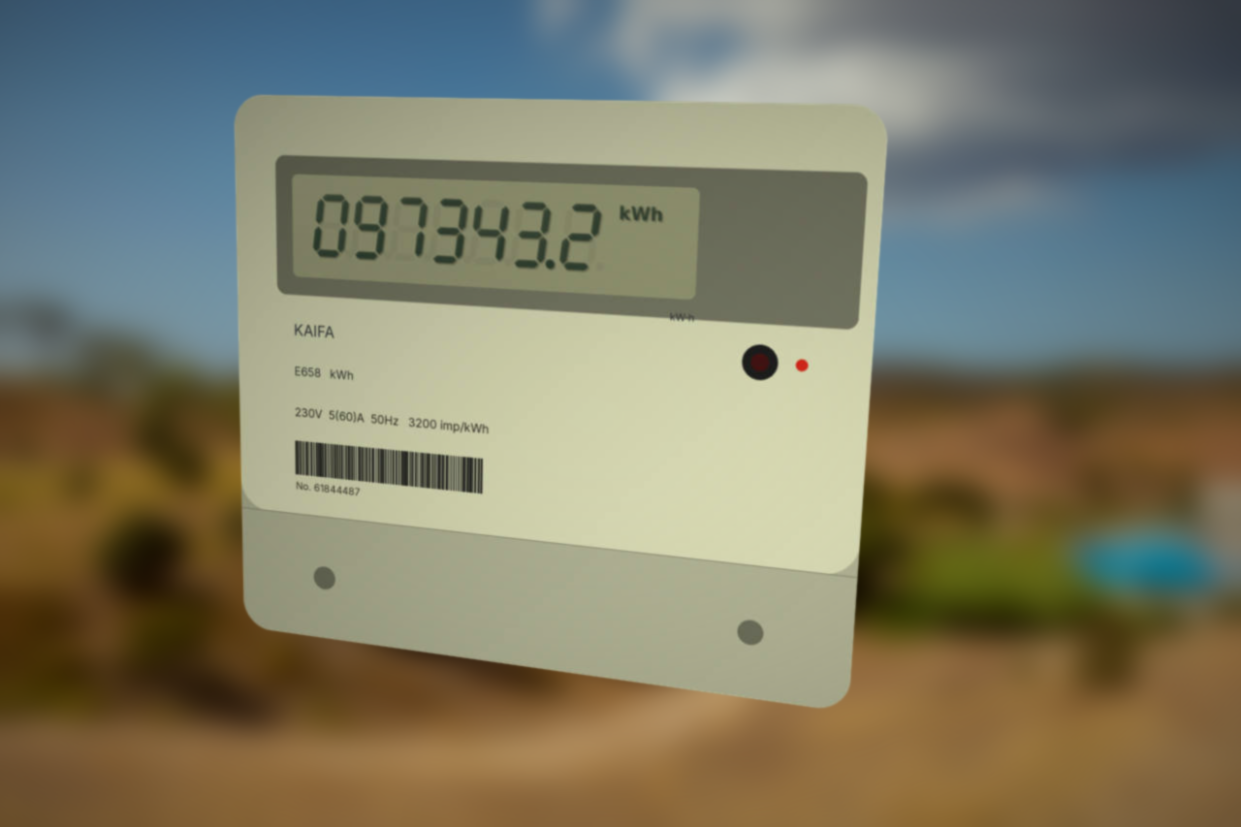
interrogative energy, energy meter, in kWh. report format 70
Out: 97343.2
